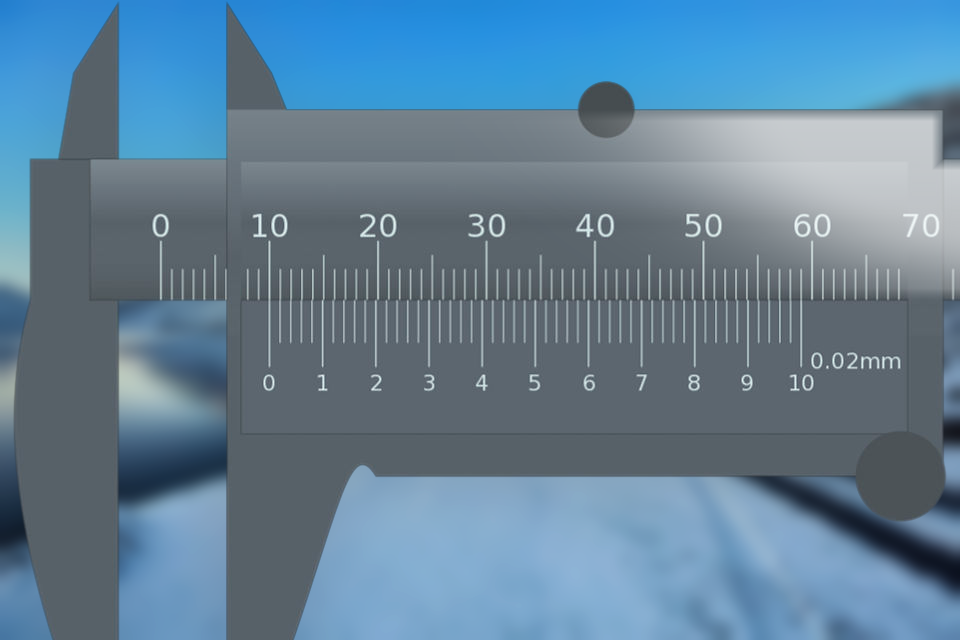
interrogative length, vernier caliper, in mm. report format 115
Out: 10.0
